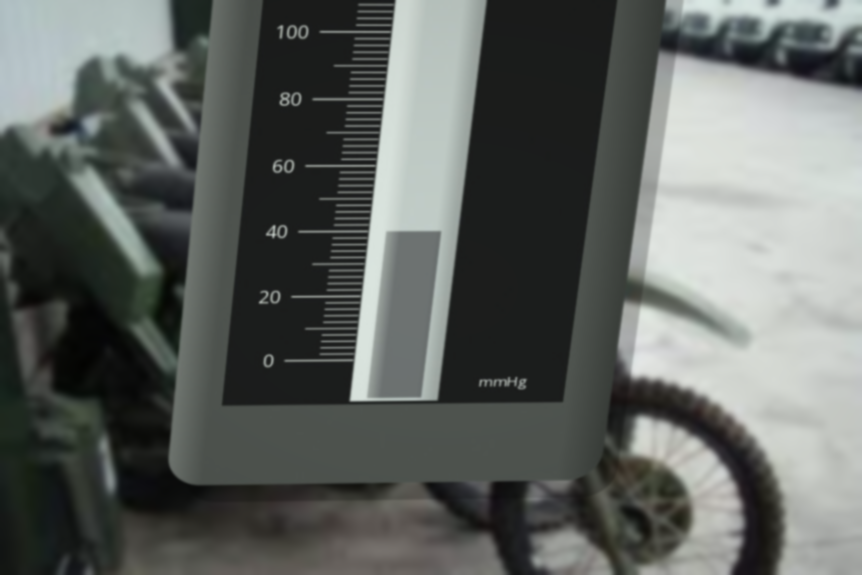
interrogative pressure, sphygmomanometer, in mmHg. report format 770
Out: 40
